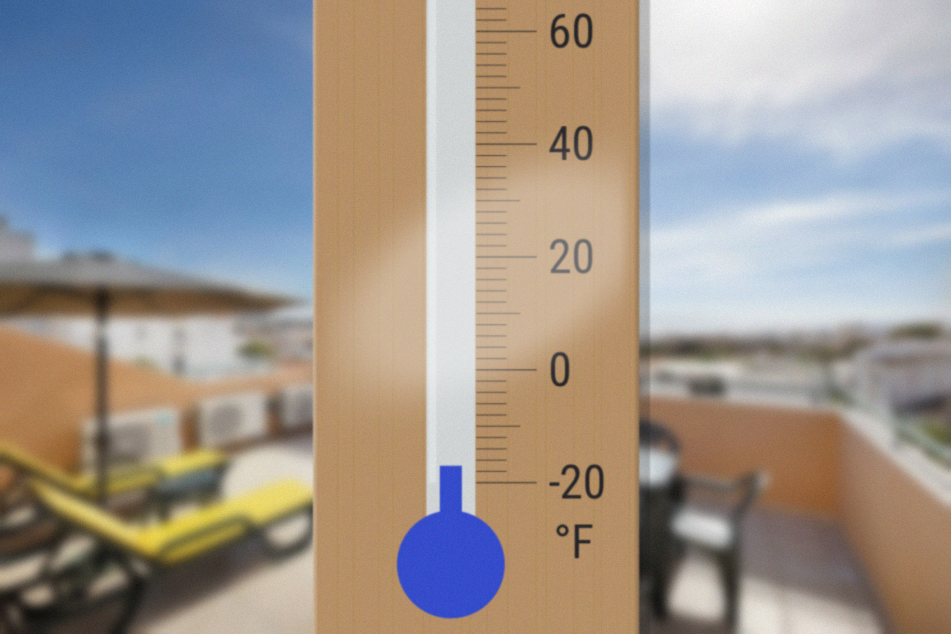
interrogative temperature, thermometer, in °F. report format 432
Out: -17
